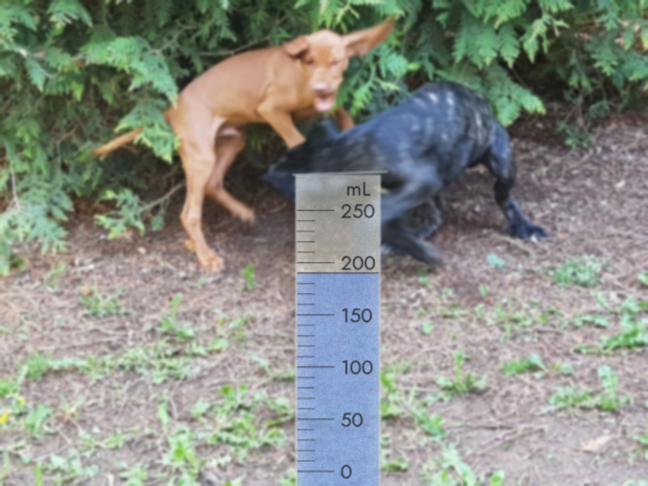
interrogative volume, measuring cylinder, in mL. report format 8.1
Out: 190
